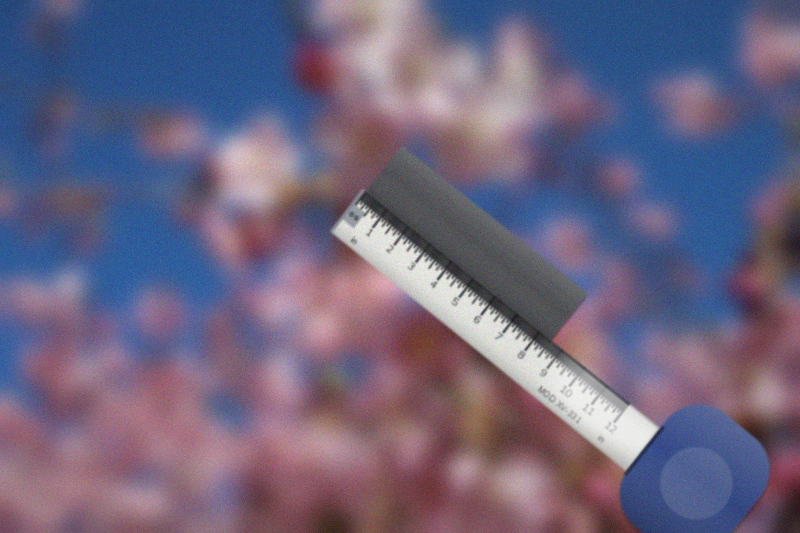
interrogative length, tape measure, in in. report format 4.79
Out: 8.5
